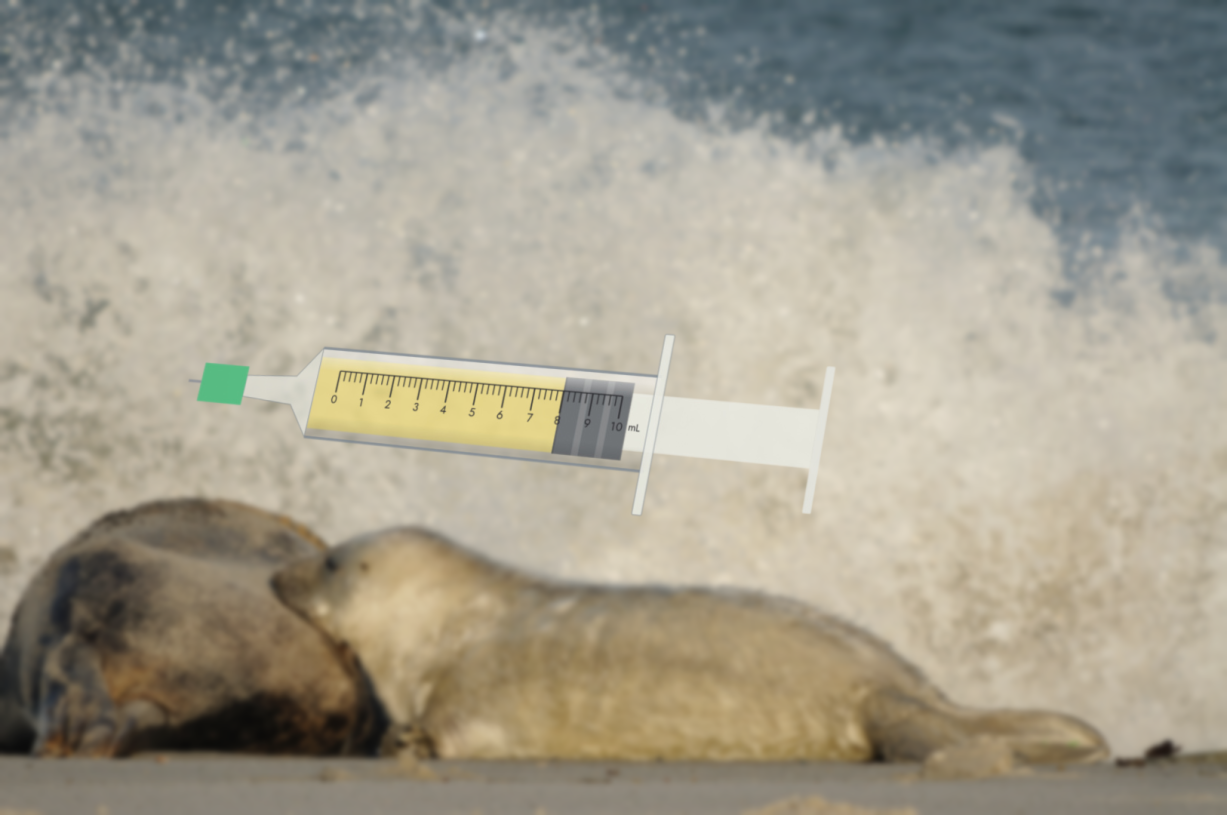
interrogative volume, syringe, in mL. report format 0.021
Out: 8
